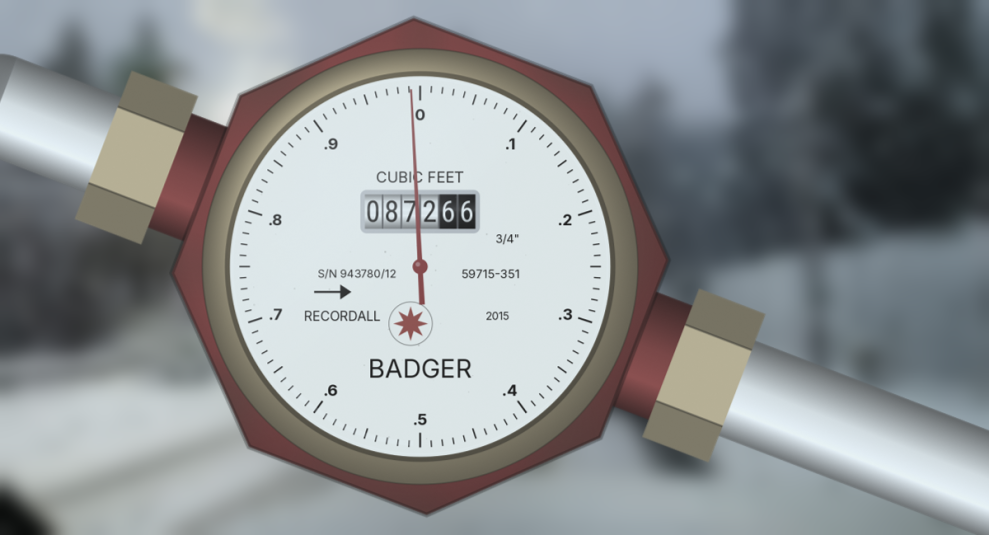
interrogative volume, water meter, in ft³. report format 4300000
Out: 87265.99
